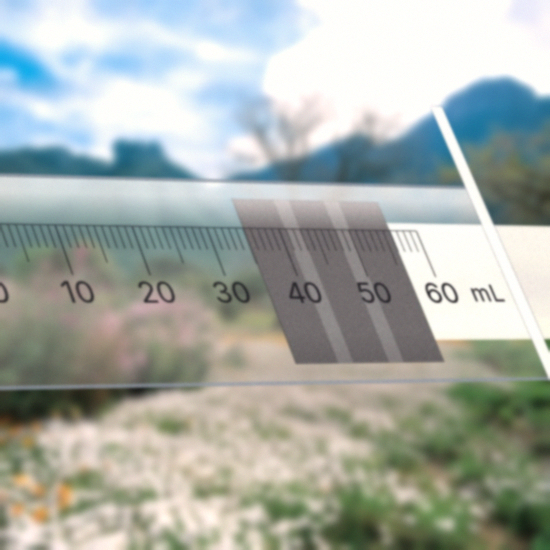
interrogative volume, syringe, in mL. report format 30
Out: 35
